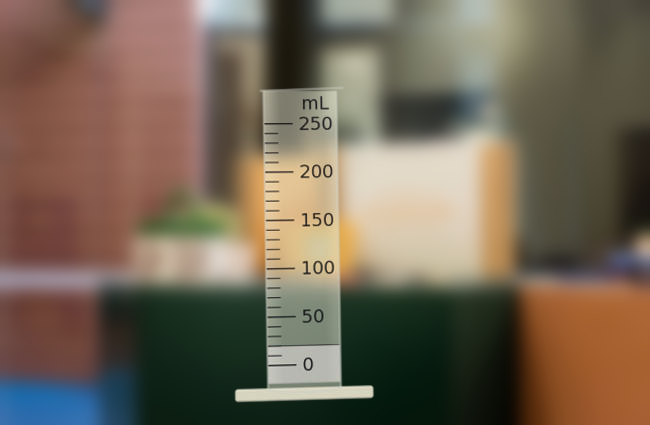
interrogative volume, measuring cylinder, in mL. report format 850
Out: 20
